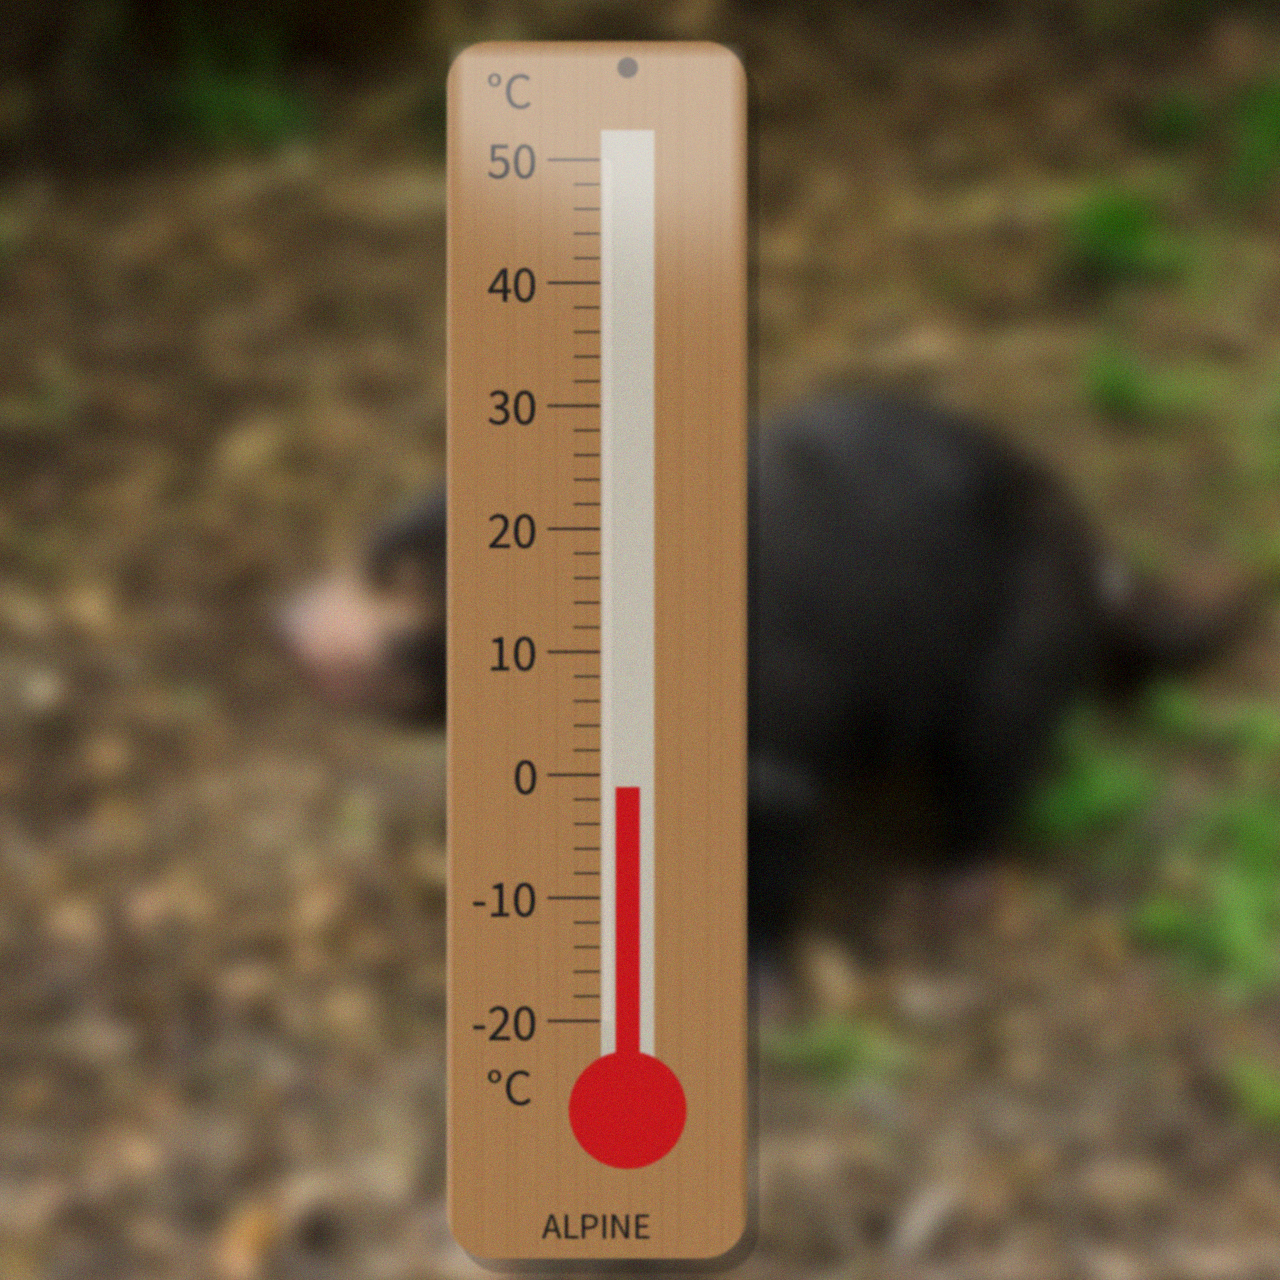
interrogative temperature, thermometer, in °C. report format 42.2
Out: -1
